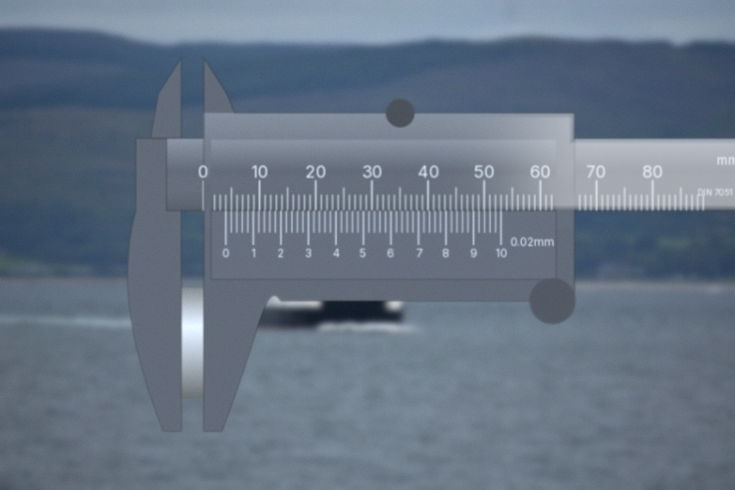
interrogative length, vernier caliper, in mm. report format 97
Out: 4.0
